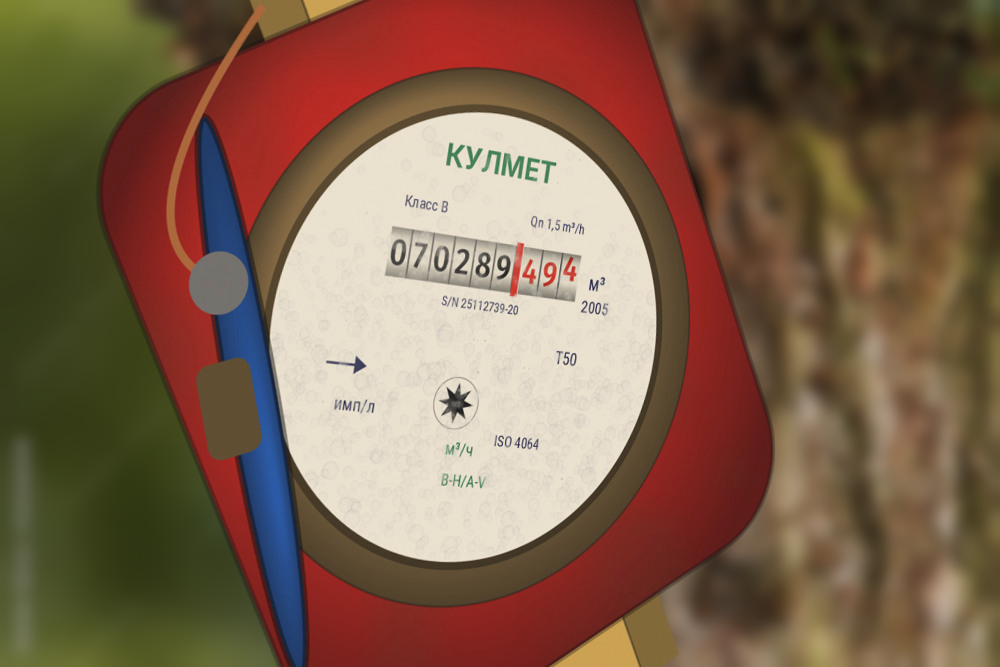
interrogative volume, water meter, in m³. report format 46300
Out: 70289.494
